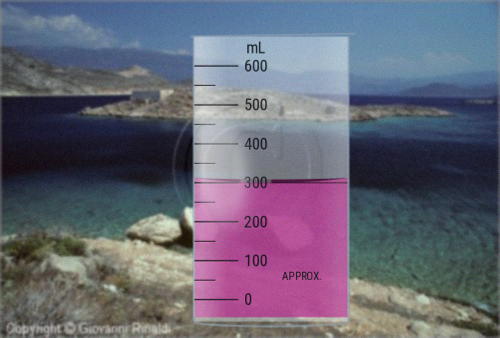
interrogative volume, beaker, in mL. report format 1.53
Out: 300
